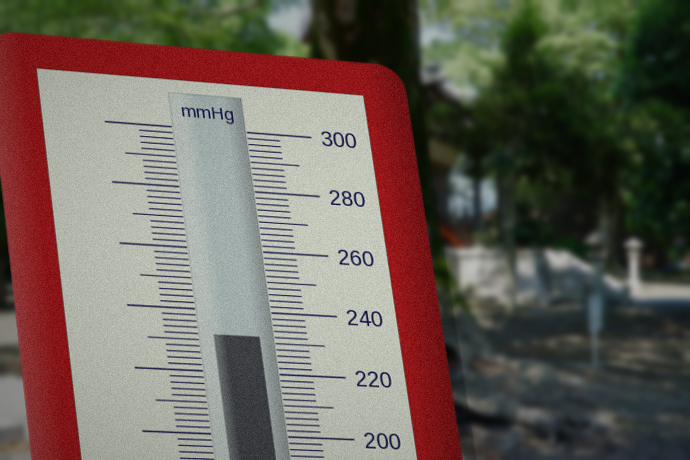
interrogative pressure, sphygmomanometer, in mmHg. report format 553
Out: 232
